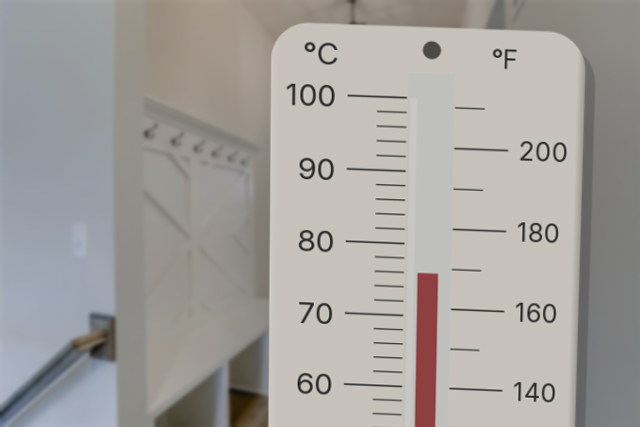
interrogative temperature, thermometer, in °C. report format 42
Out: 76
